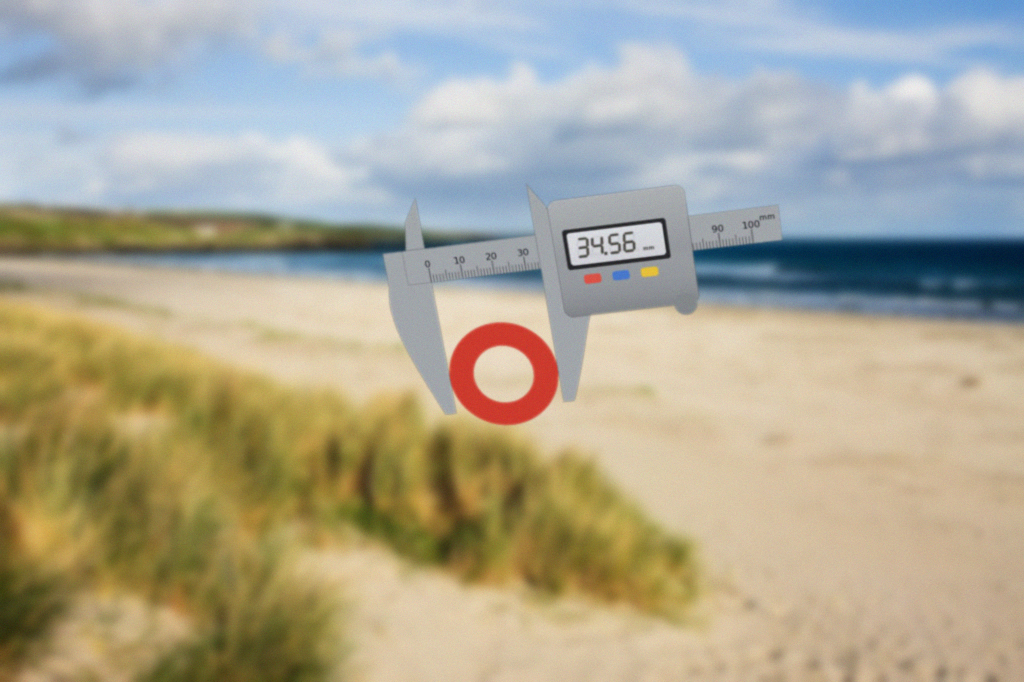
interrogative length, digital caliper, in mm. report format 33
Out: 34.56
